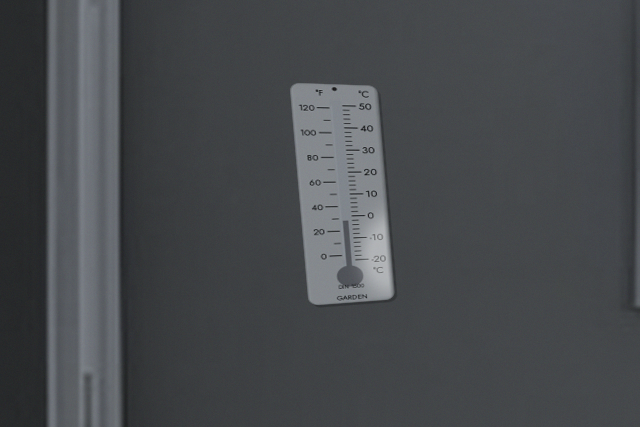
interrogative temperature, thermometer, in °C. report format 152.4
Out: -2
